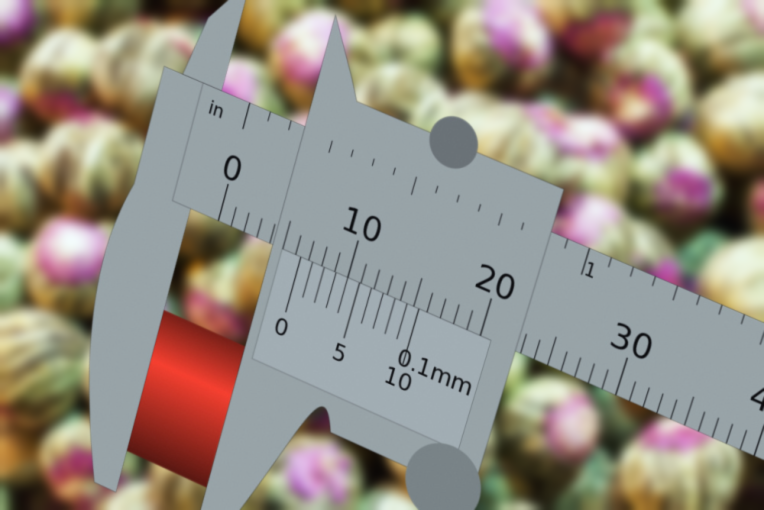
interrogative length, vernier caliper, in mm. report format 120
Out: 6.4
